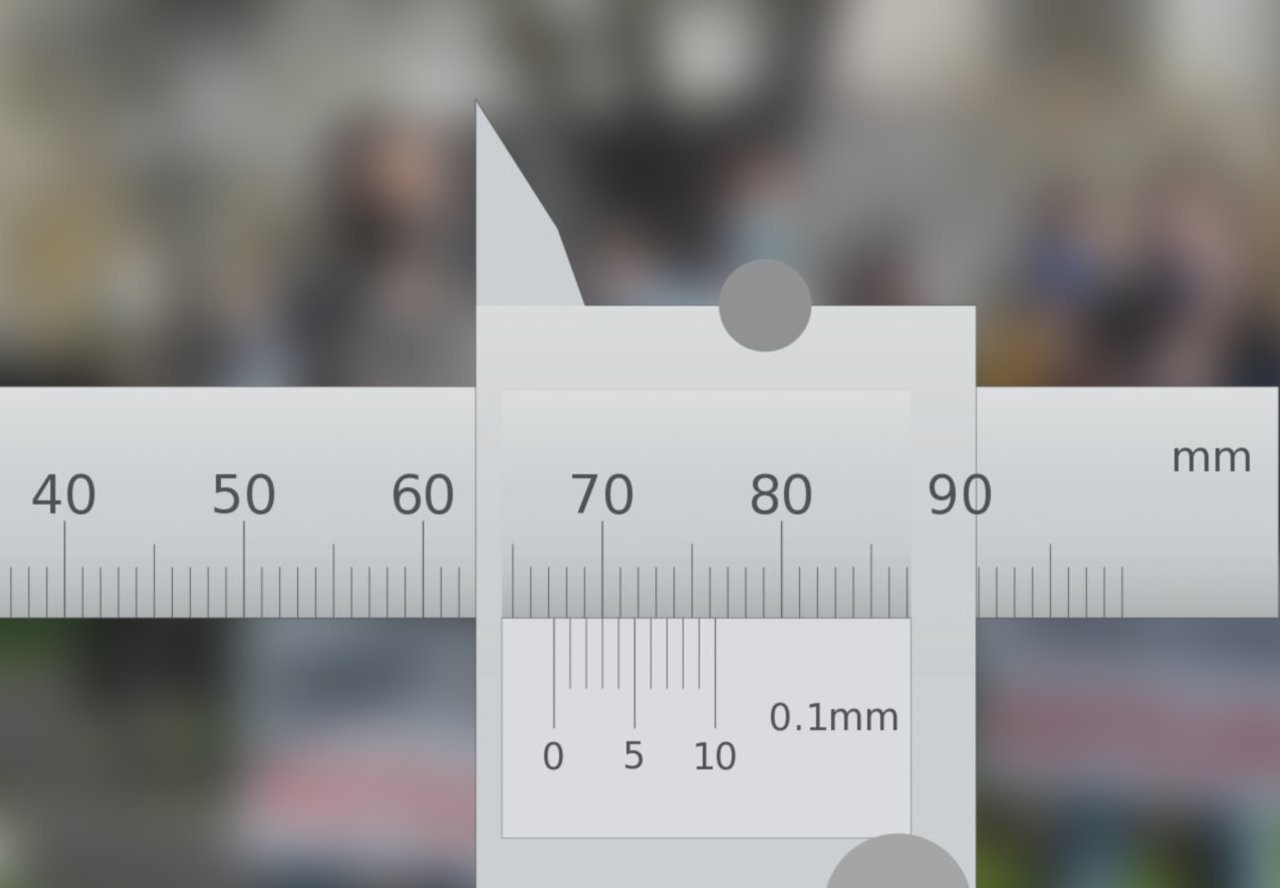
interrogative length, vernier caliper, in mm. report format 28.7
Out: 67.3
